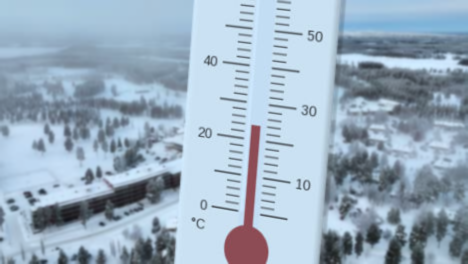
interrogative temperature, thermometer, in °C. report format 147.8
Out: 24
